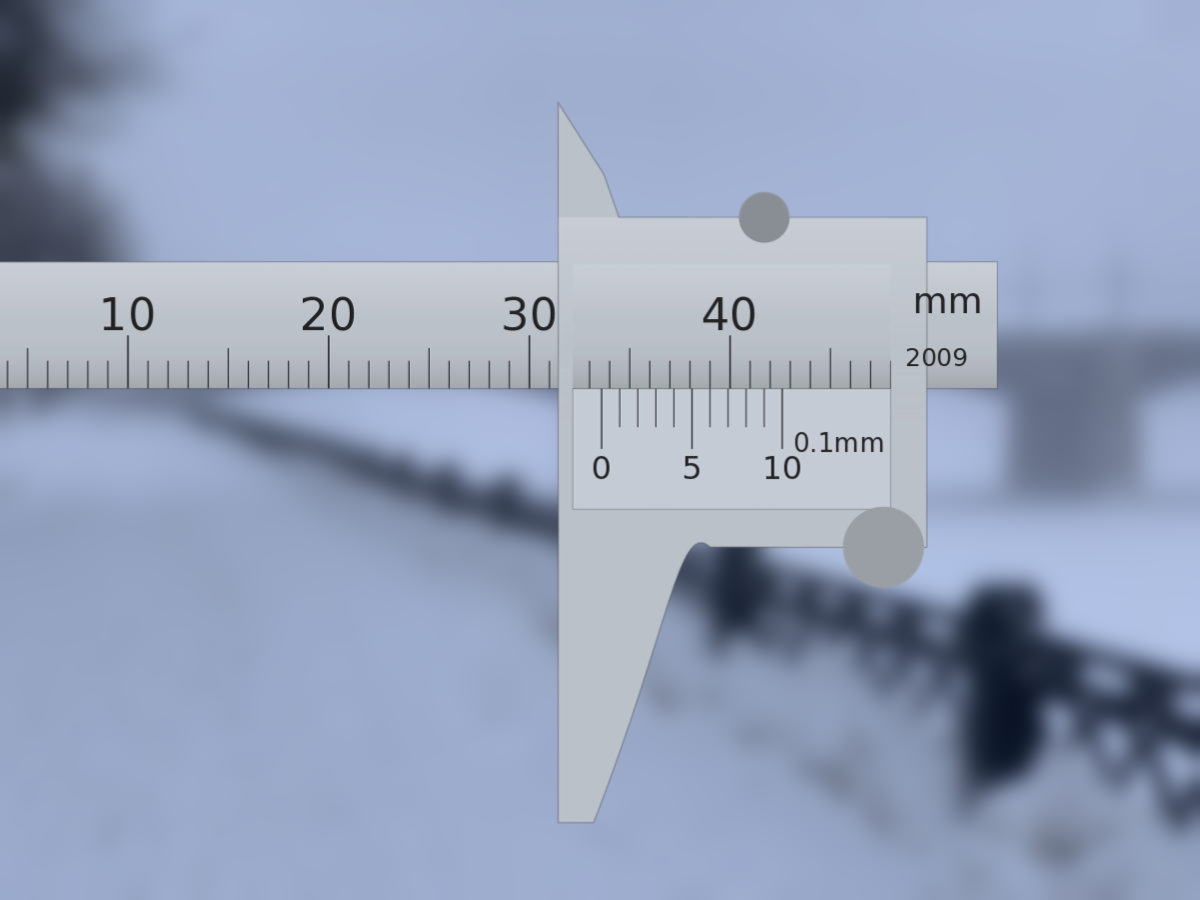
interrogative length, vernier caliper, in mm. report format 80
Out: 33.6
